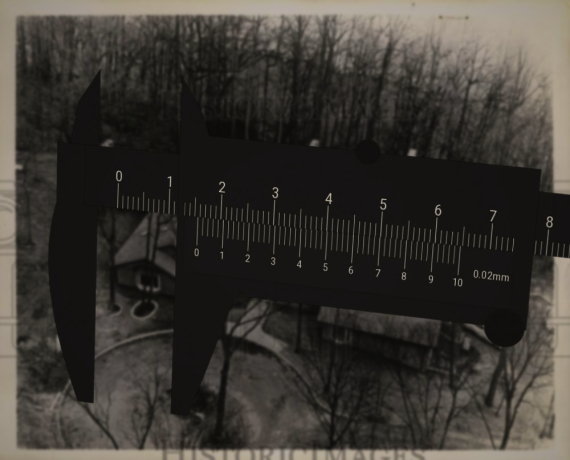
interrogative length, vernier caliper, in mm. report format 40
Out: 15.6
